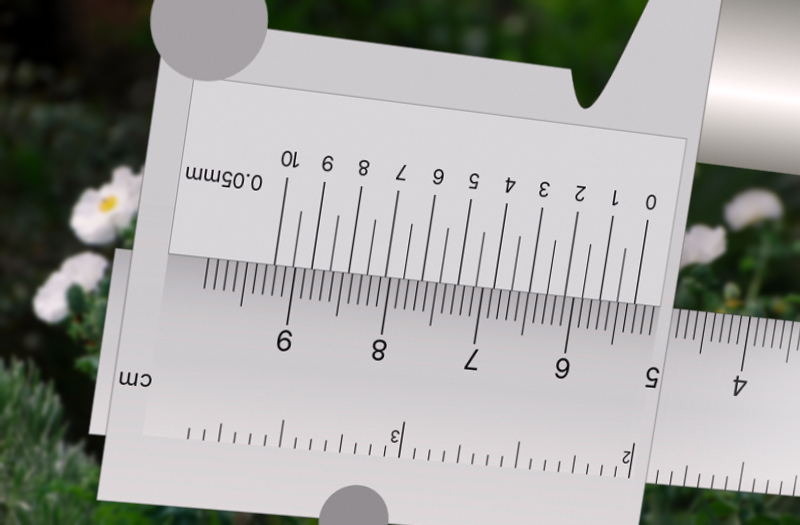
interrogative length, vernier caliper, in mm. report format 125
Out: 53.2
